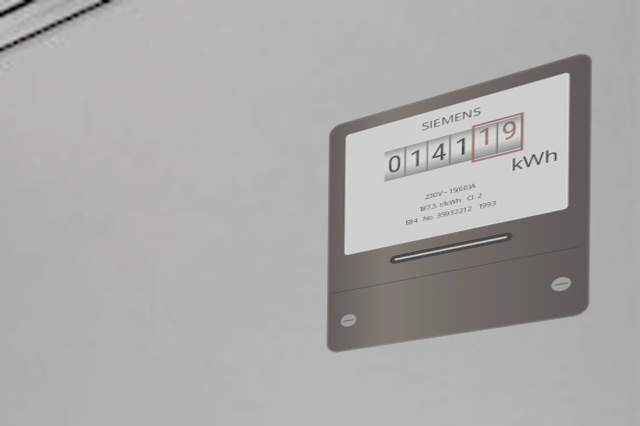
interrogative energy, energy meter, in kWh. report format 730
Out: 141.19
